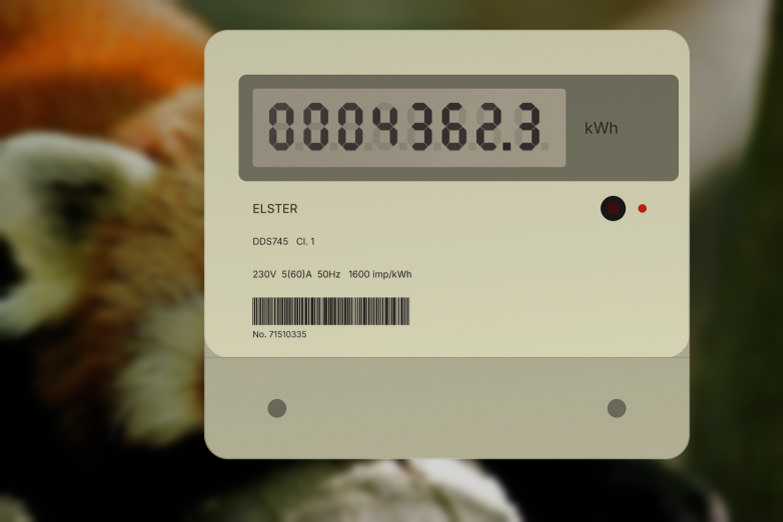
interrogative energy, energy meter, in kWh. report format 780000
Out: 4362.3
